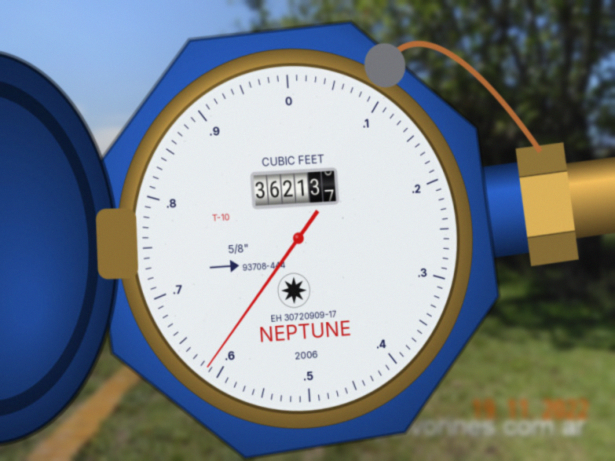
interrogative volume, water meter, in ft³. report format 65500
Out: 362136.61
